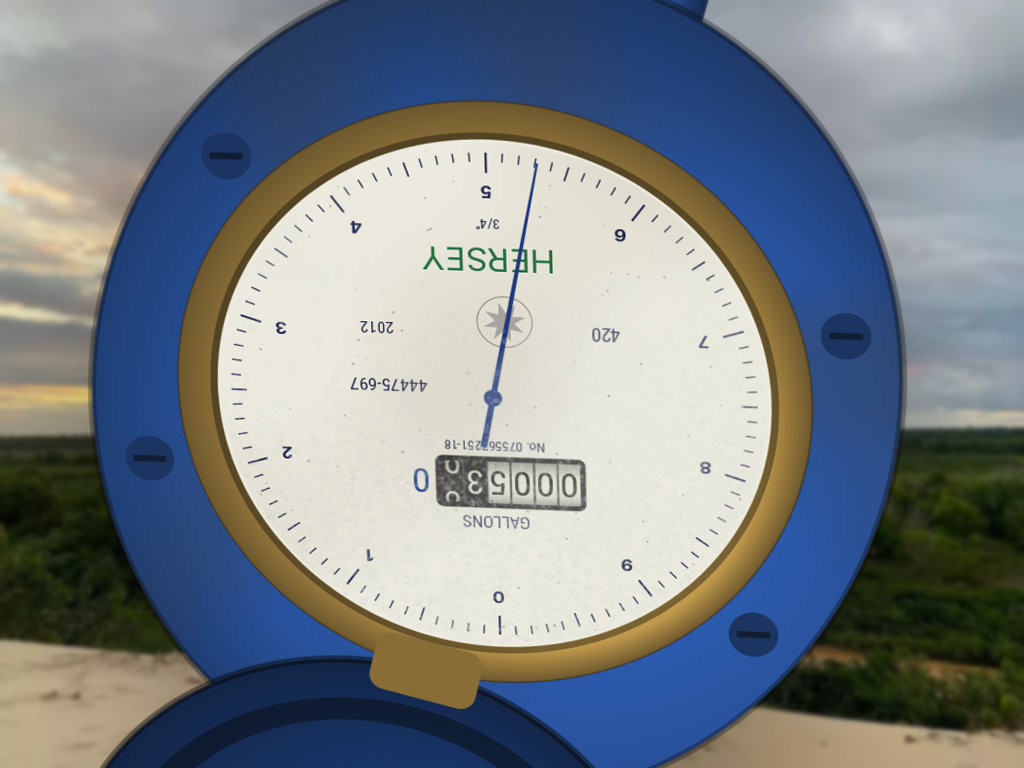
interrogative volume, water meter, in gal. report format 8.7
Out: 5385.3
